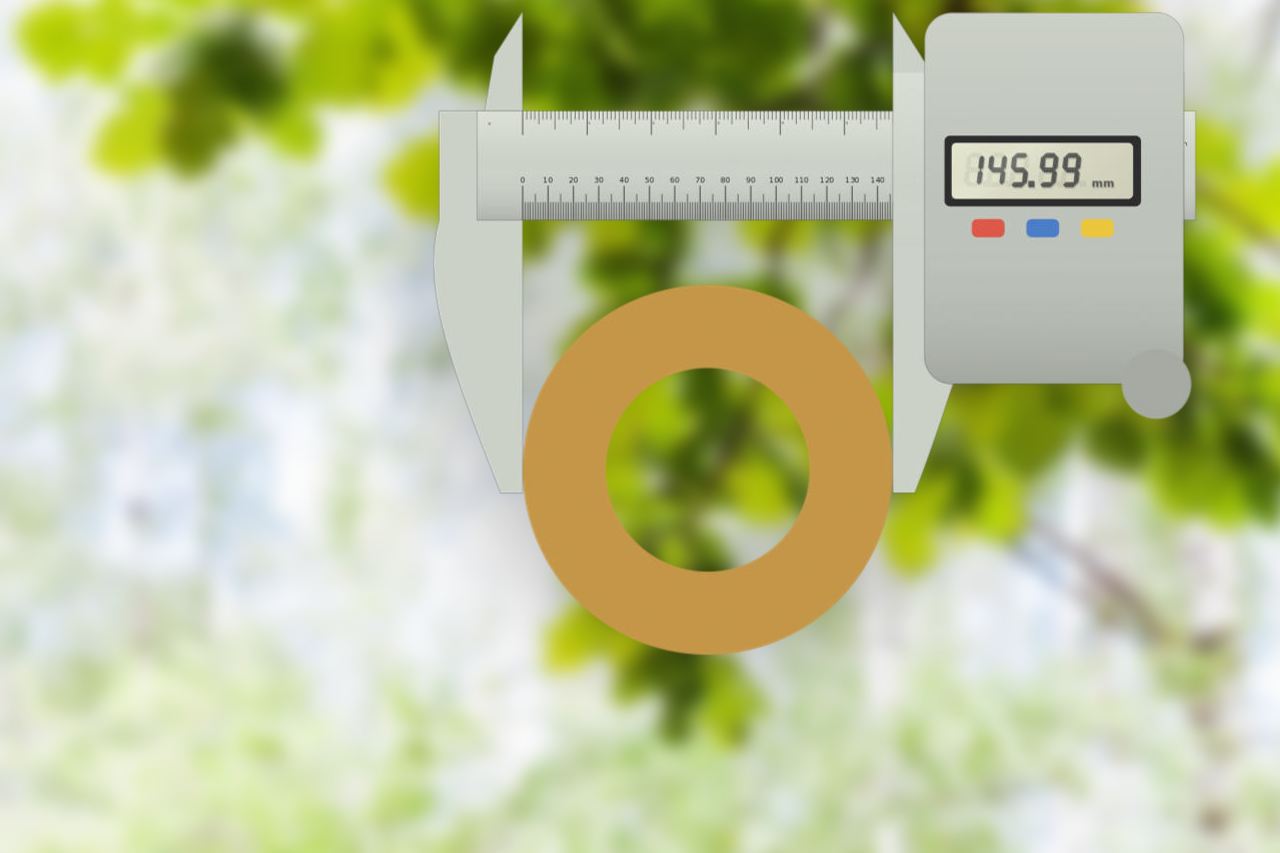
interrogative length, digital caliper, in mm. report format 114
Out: 145.99
